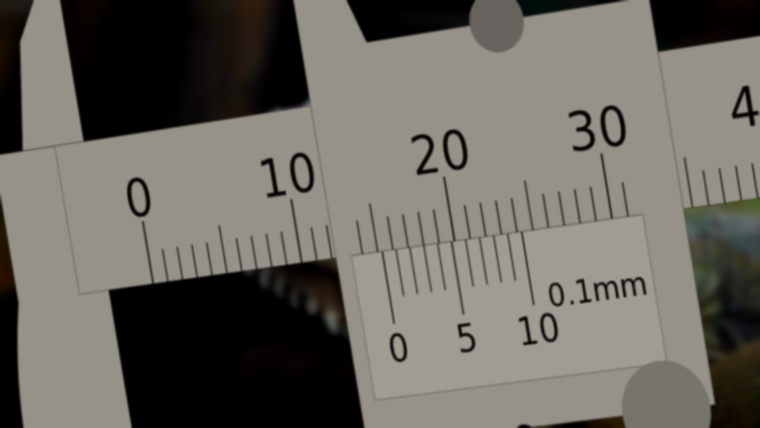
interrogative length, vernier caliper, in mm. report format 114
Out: 15.3
